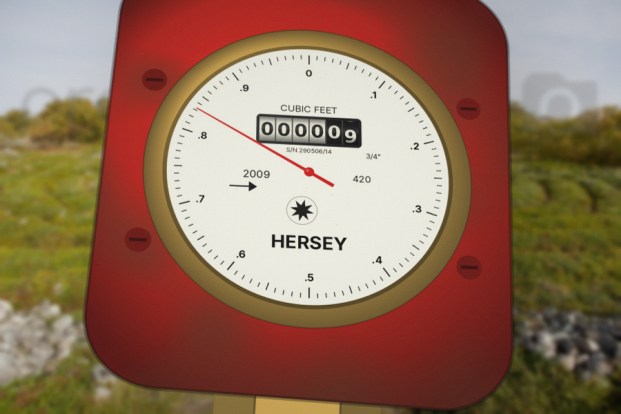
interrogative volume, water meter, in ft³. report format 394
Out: 8.83
